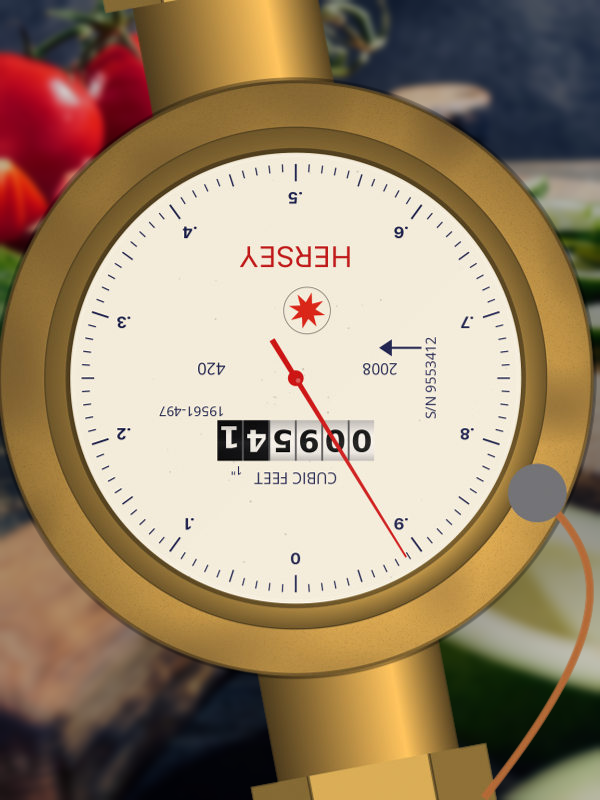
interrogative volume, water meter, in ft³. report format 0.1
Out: 9540.91
